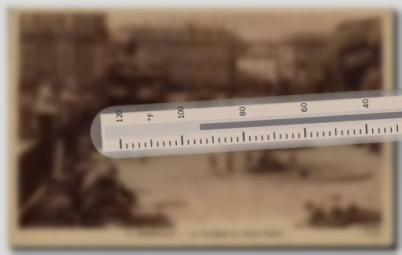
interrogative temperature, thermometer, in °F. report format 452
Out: 94
